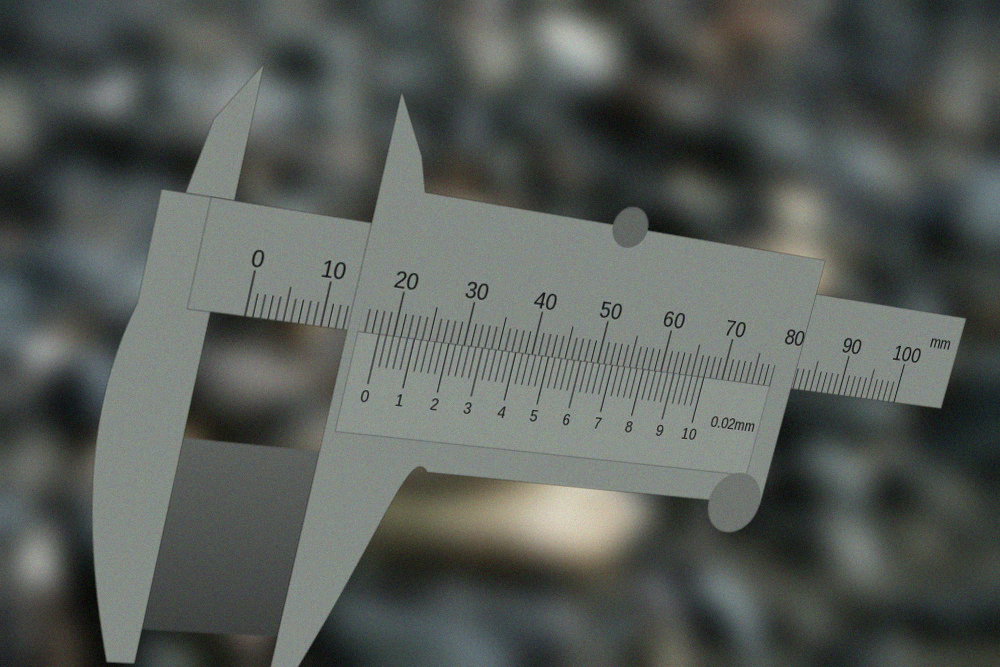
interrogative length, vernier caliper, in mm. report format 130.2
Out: 18.0
